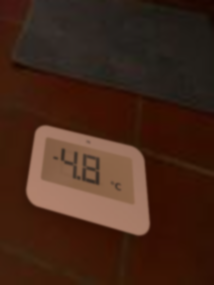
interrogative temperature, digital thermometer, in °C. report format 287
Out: -4.8
